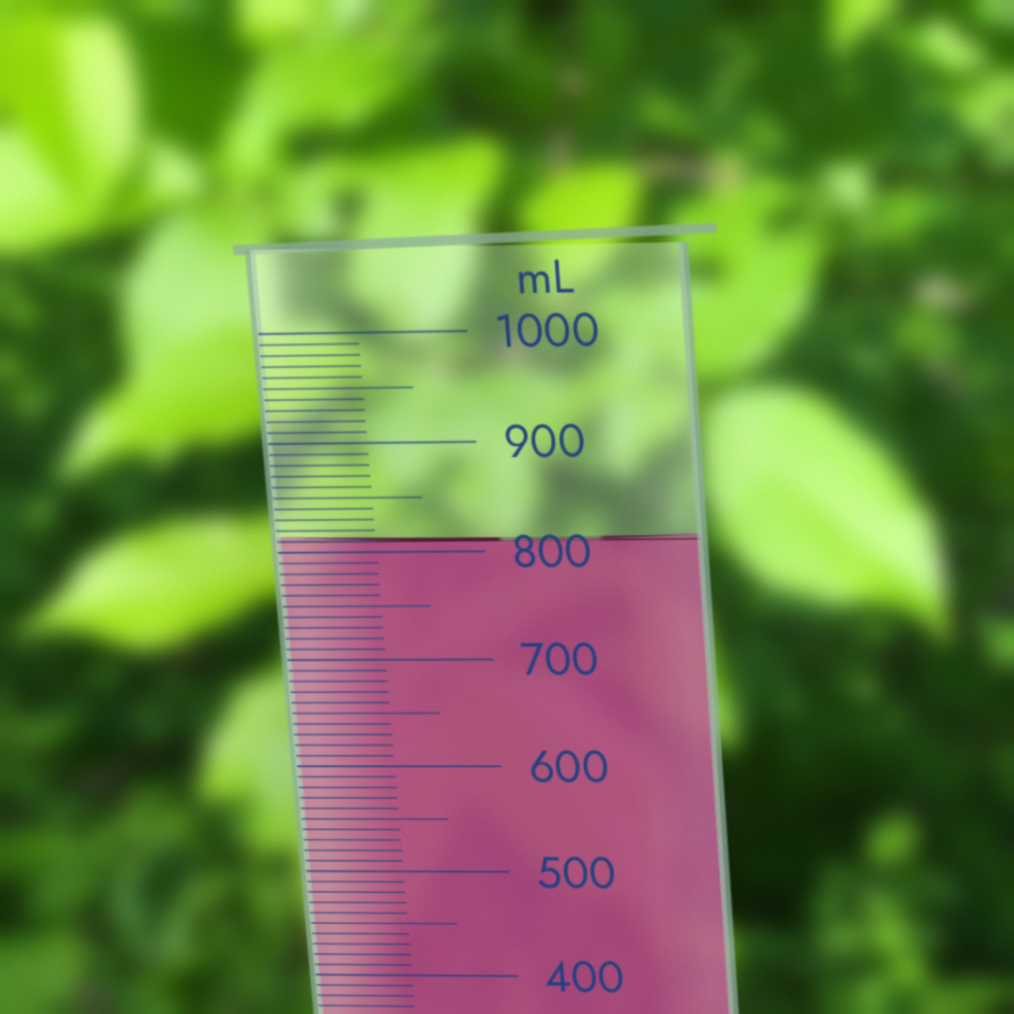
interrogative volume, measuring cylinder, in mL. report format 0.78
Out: 810
